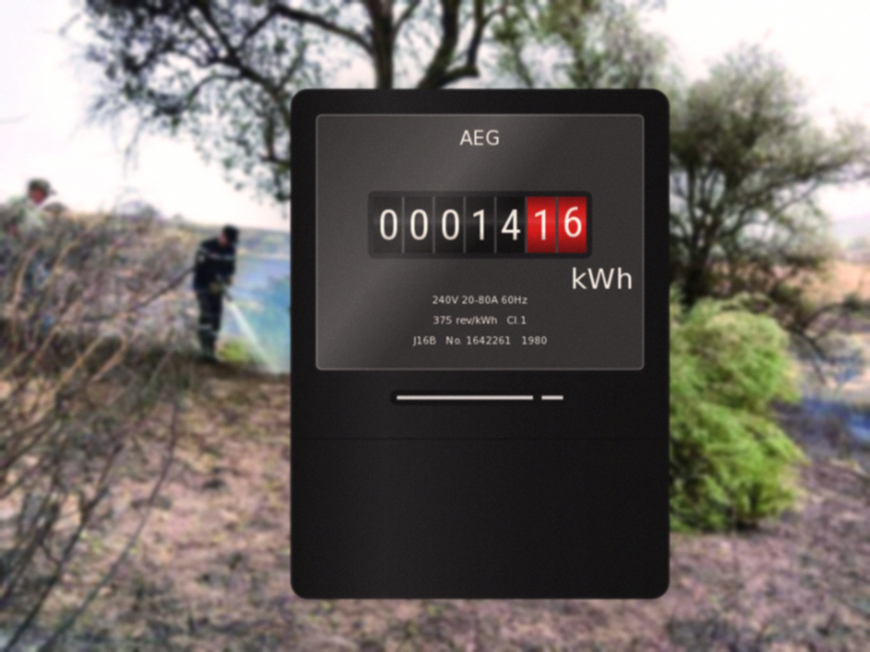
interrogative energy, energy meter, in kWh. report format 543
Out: 14.16
